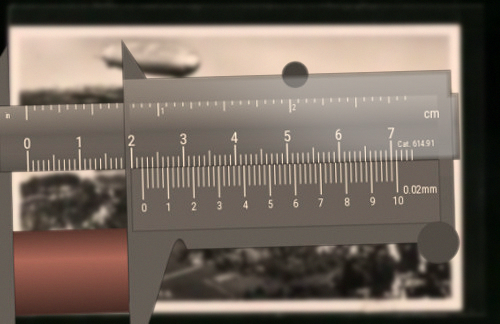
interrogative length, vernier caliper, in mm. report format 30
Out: 22.0
